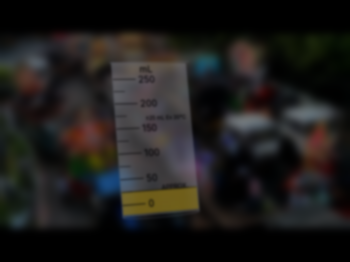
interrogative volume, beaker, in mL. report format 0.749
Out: 25
